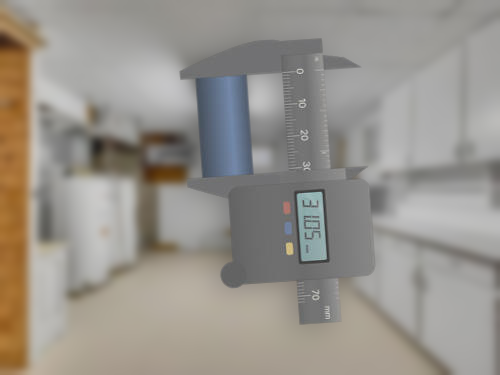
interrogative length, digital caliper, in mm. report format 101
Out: 31.05
